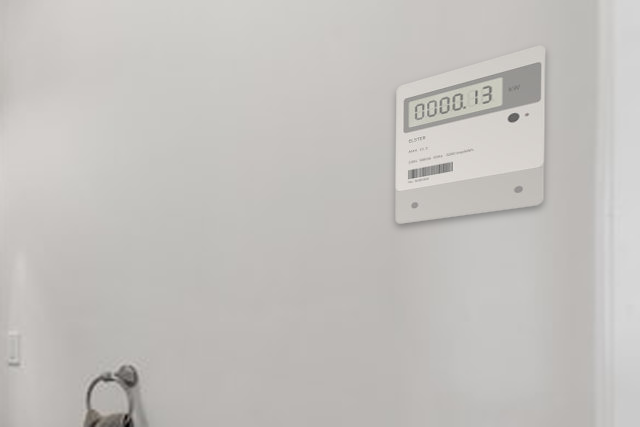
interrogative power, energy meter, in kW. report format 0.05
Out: 0.13
